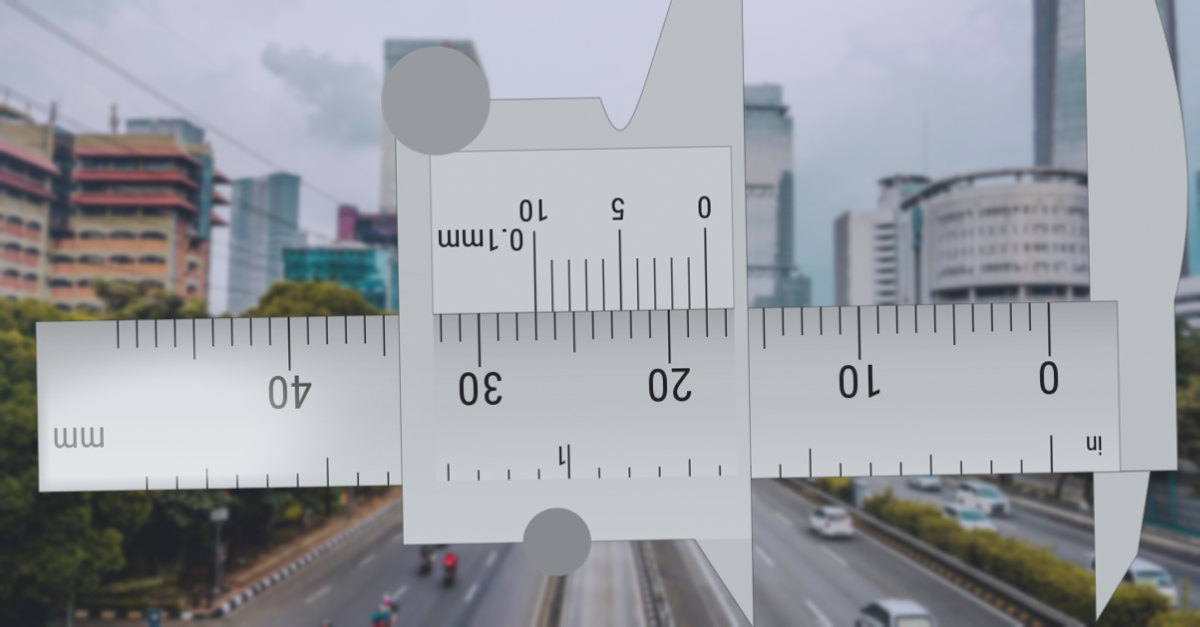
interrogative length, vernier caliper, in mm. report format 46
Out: 18.0
